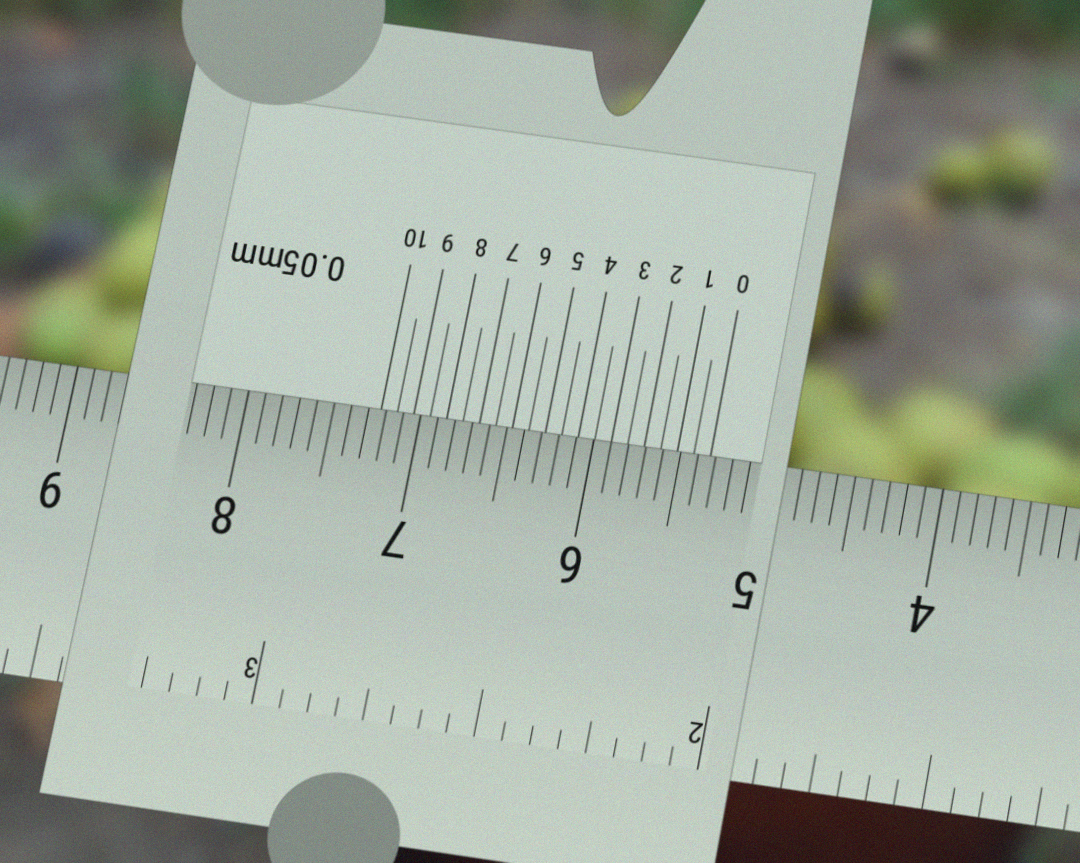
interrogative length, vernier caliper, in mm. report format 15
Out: 53.3
